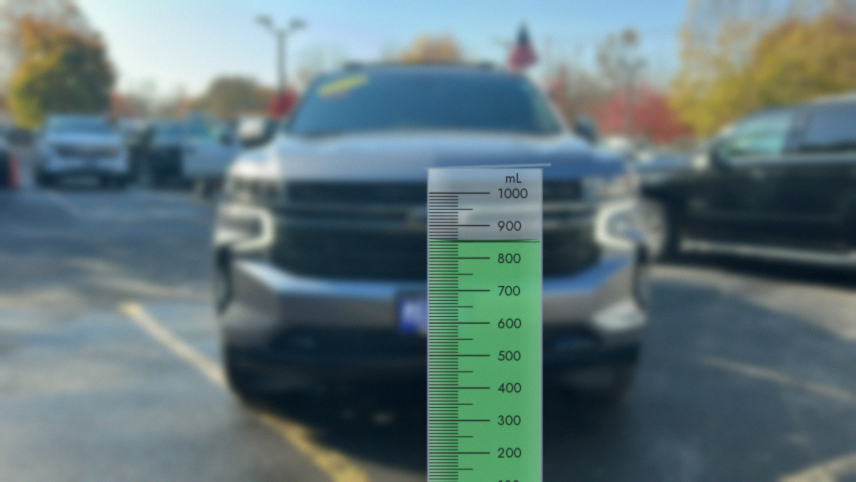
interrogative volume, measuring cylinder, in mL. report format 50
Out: 850
